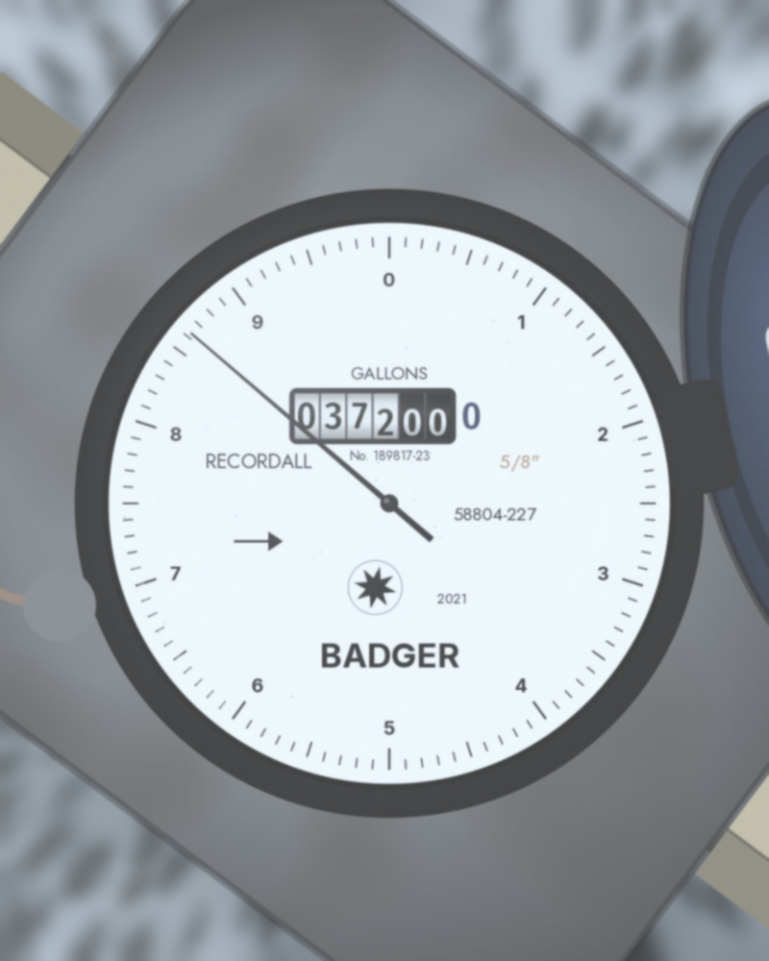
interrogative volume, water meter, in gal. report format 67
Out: 371998.6
